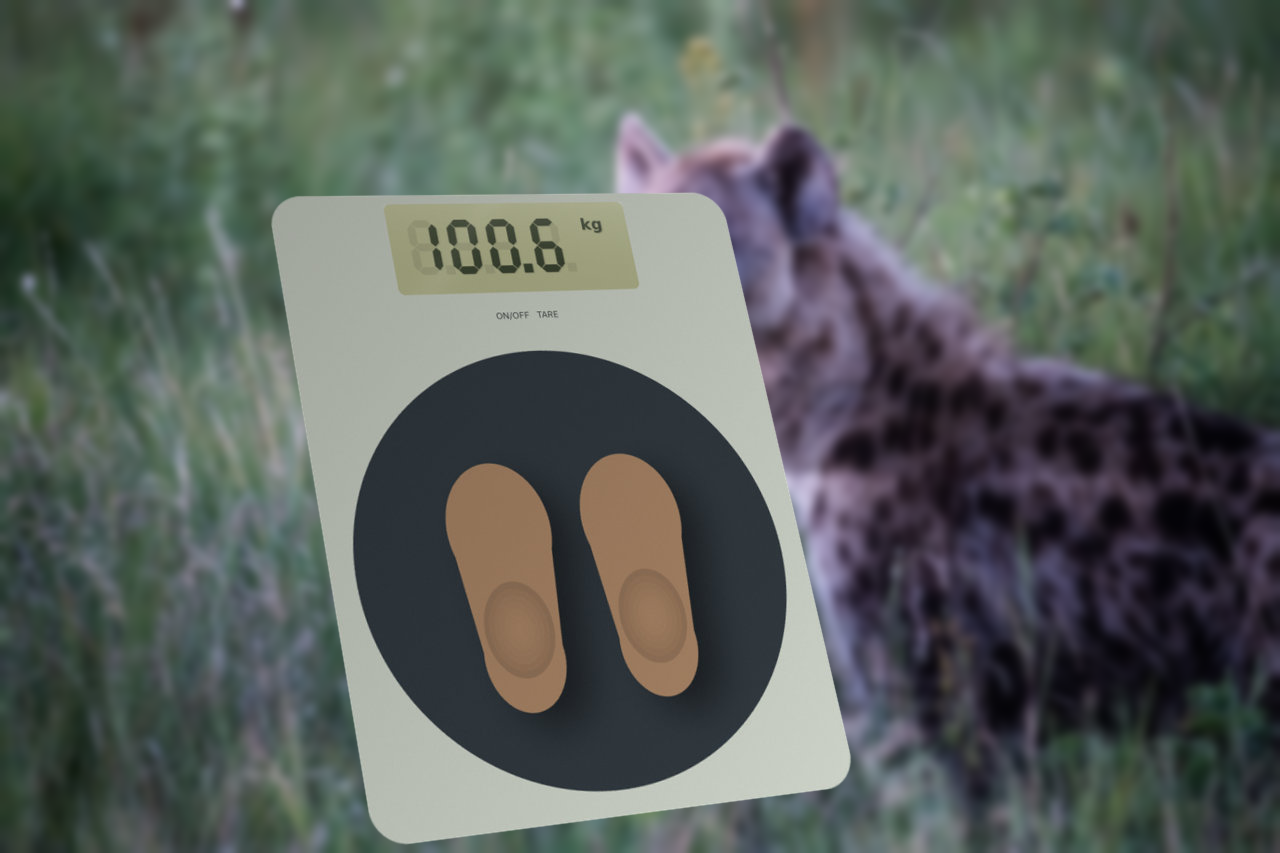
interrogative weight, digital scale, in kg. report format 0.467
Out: 100.6
